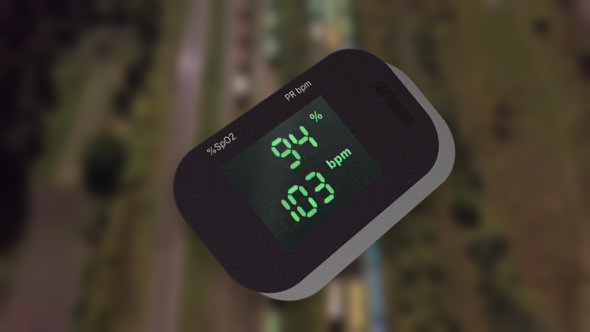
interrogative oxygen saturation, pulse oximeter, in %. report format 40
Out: 94
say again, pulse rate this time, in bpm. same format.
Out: 103
